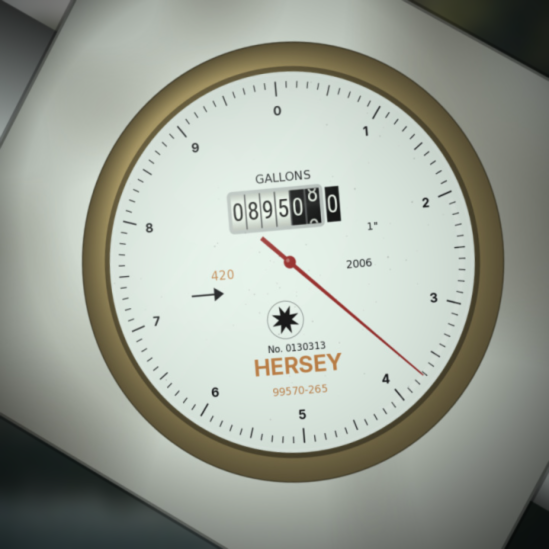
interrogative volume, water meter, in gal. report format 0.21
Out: 895083.7
